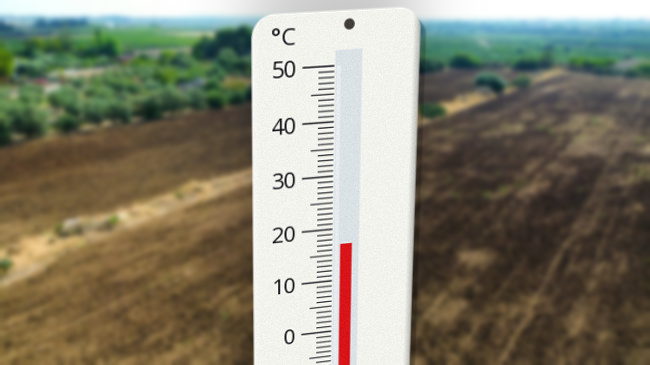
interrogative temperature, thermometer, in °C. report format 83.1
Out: 17
